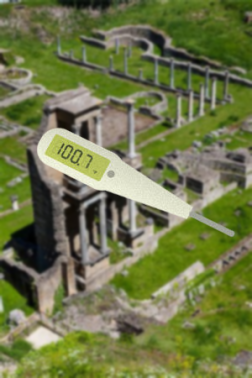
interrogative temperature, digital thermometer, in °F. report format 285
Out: 100.7
